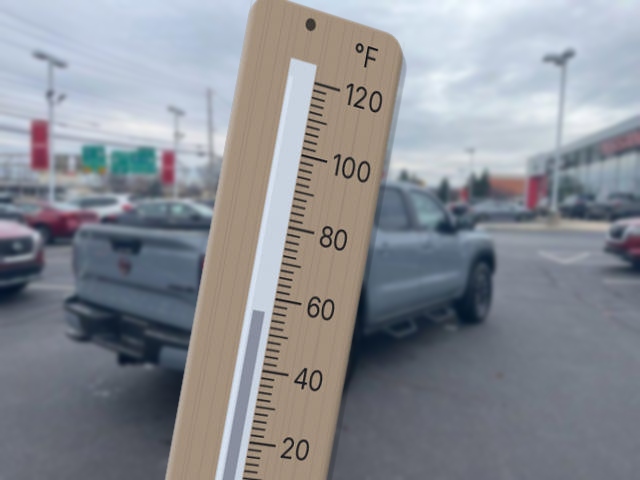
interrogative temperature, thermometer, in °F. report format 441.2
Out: 56
